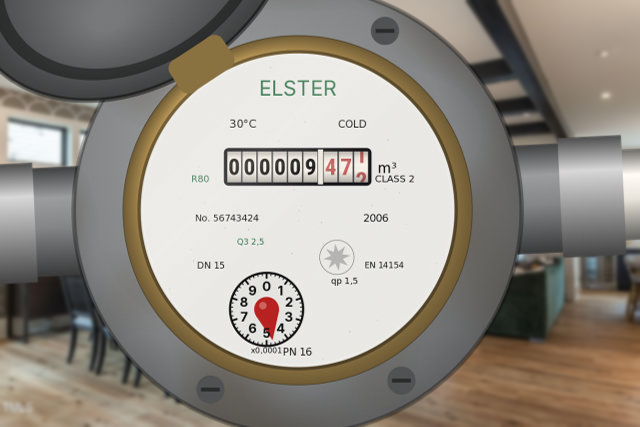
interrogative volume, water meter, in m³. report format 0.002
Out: 9.4714
